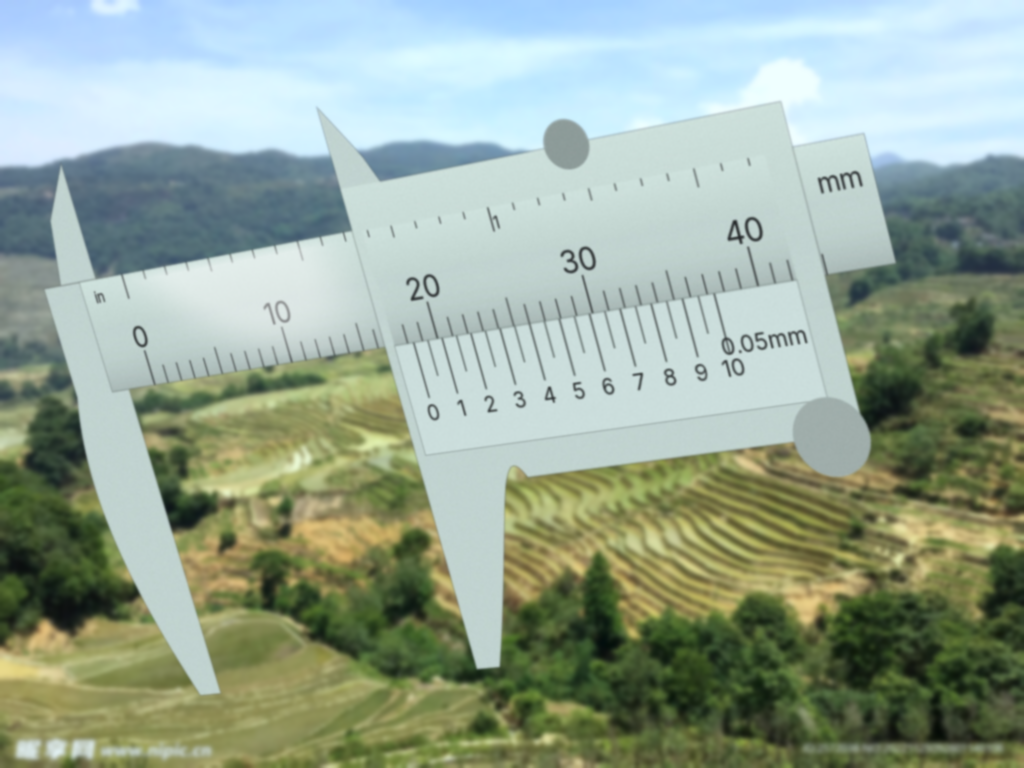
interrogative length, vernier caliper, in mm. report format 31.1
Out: 18.4
